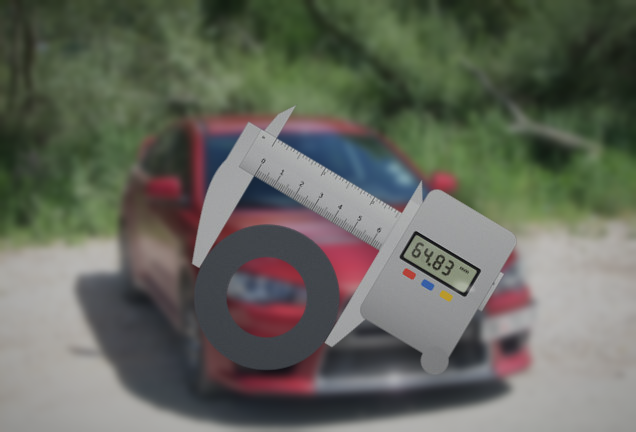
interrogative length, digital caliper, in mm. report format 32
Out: 64.83
